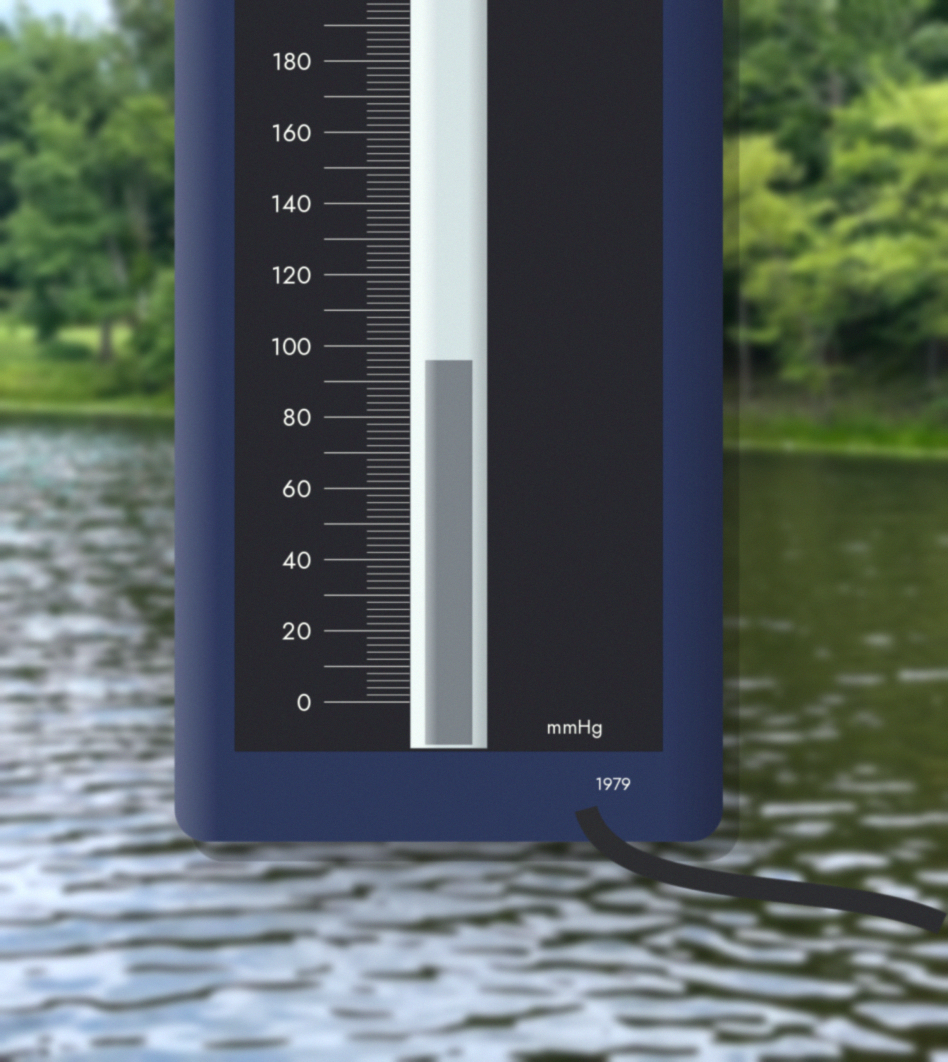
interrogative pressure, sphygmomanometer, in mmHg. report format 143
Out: 96
